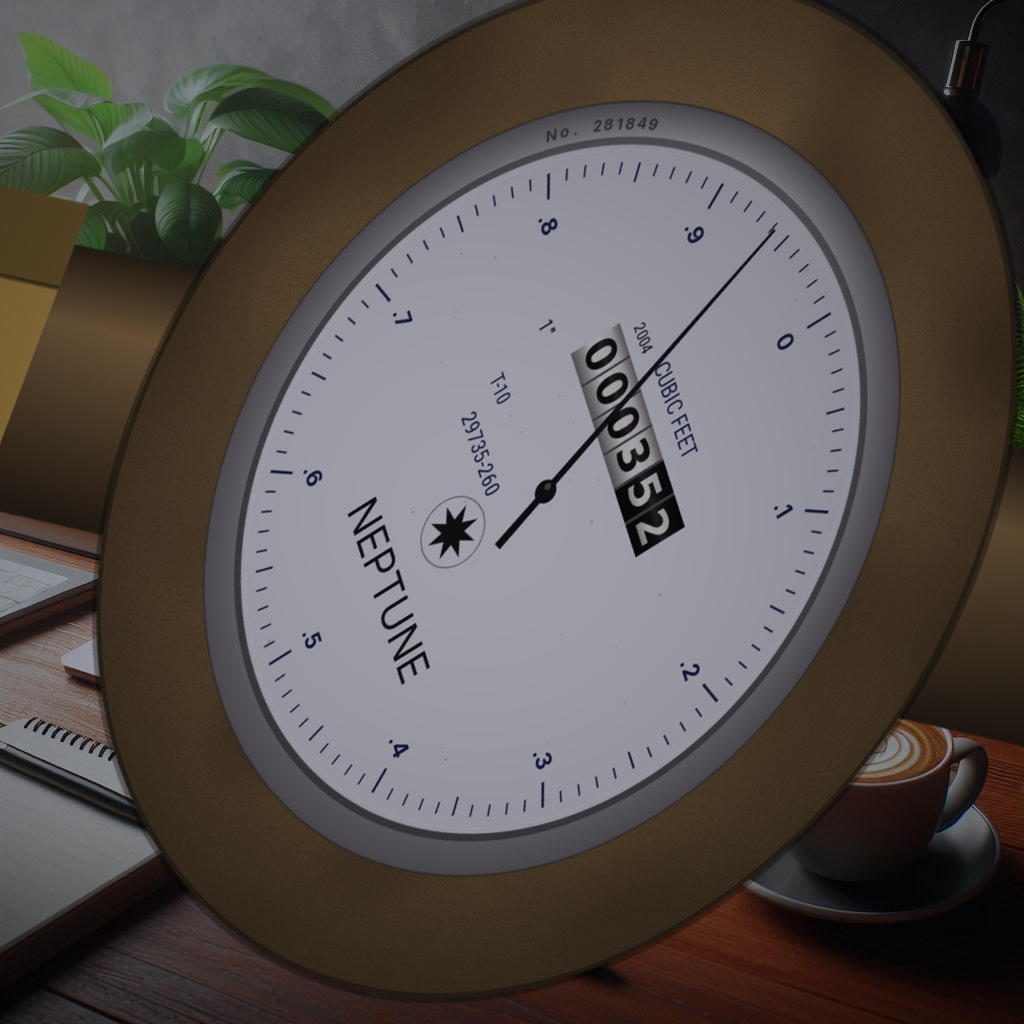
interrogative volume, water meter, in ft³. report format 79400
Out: 351.94
